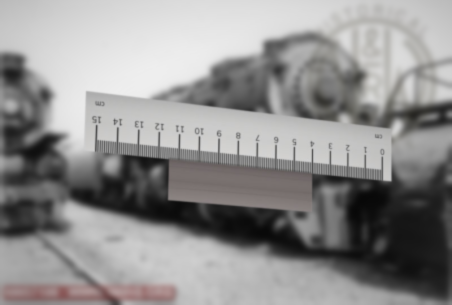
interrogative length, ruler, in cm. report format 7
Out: 7.5
